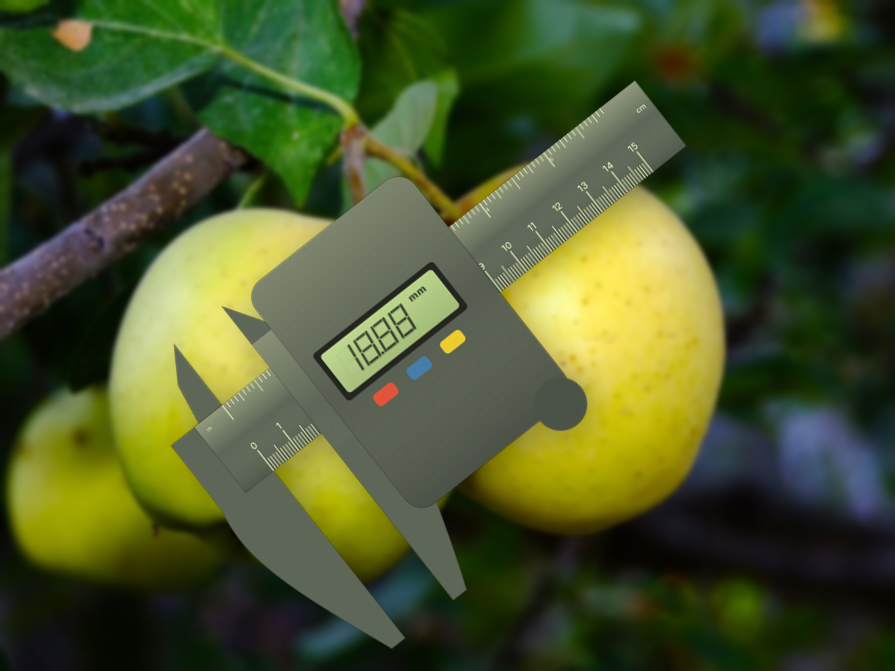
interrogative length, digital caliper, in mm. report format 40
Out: 18.88
